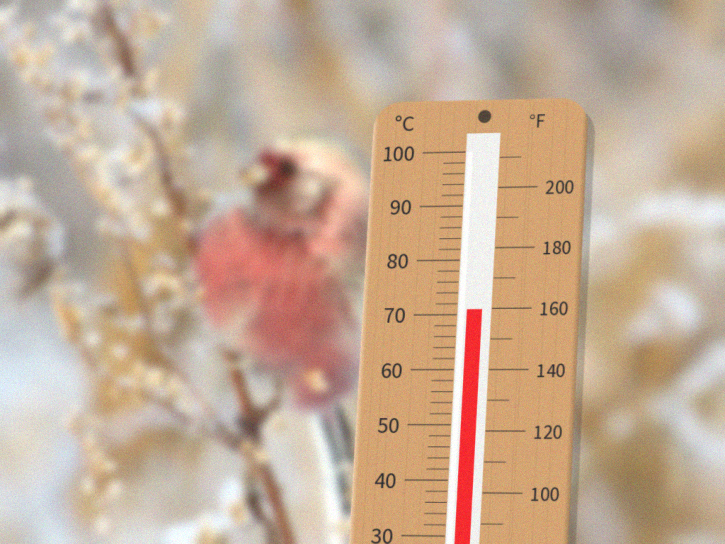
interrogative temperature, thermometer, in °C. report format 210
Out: 71
